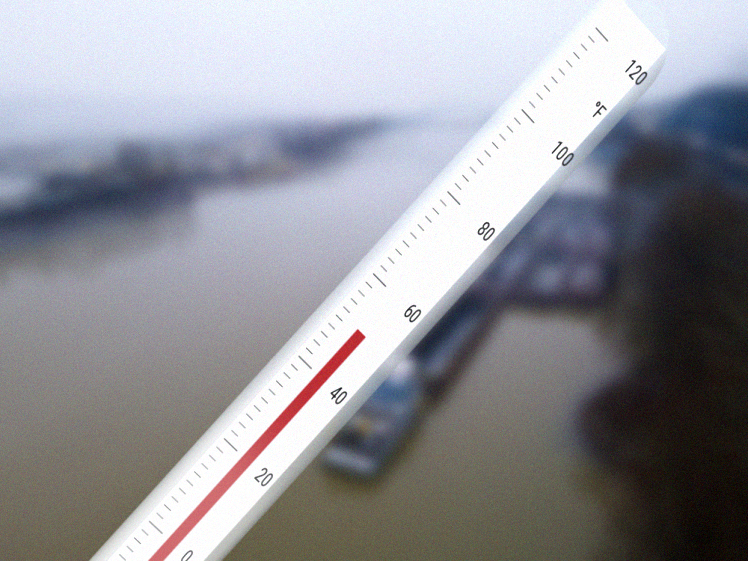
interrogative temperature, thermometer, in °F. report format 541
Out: 51
